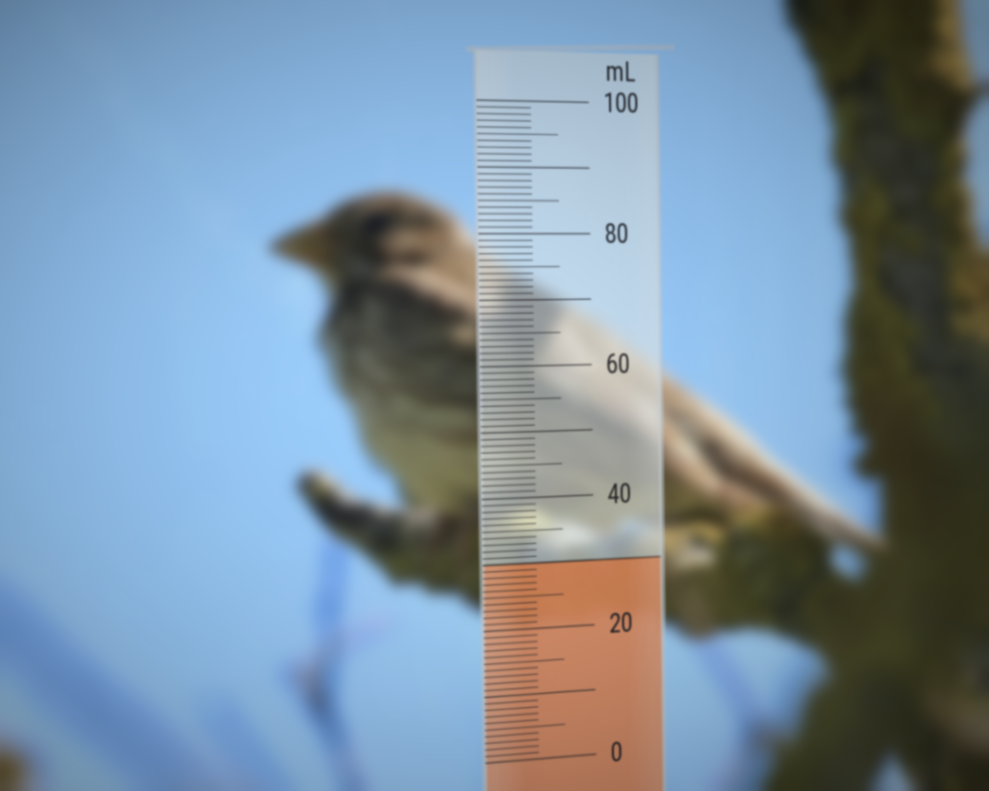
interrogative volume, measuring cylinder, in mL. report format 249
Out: 30
